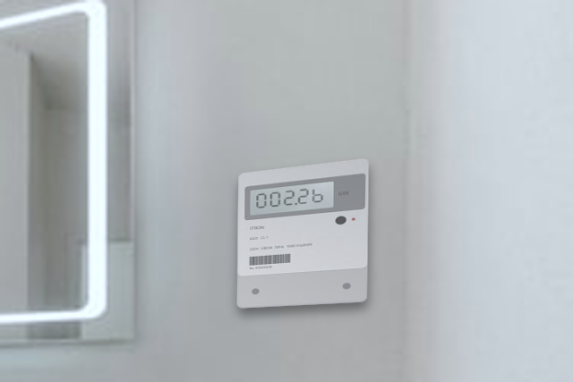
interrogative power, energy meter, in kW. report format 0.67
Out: 2.26
